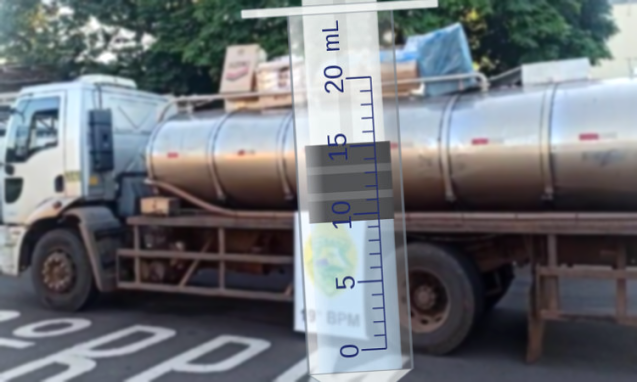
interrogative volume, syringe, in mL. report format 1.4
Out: 9.5
